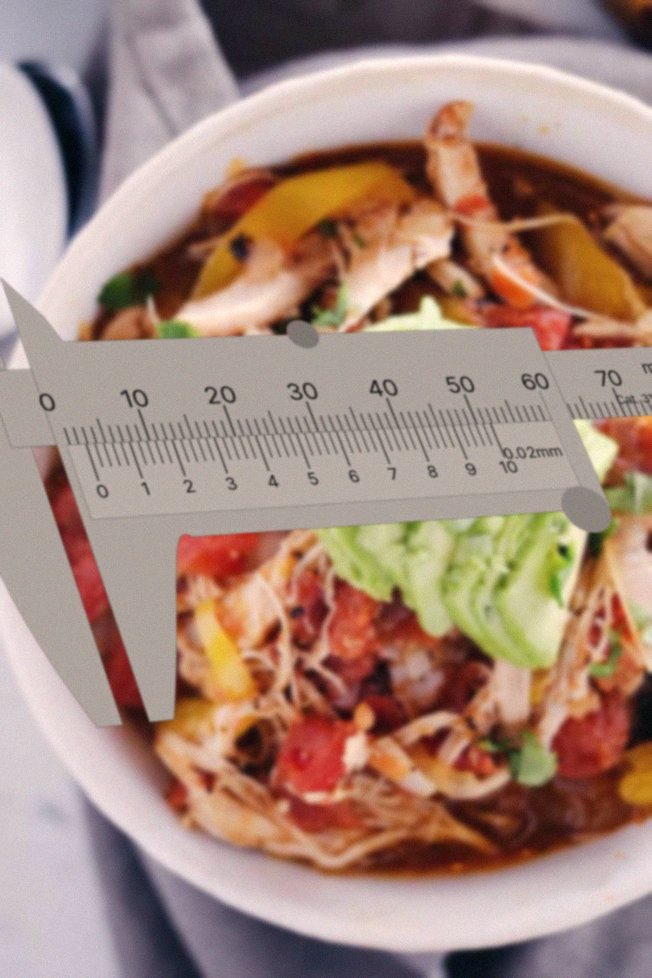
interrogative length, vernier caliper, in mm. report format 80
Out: 2.8
